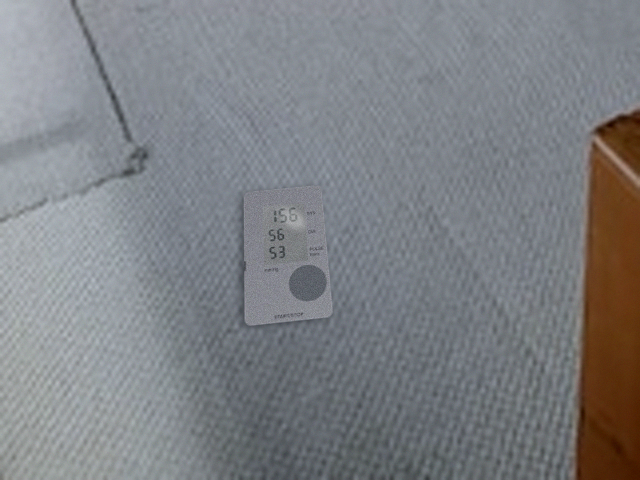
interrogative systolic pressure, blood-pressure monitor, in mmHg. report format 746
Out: 156
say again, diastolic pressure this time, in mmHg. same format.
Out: 56
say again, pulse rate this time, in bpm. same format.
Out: 53
